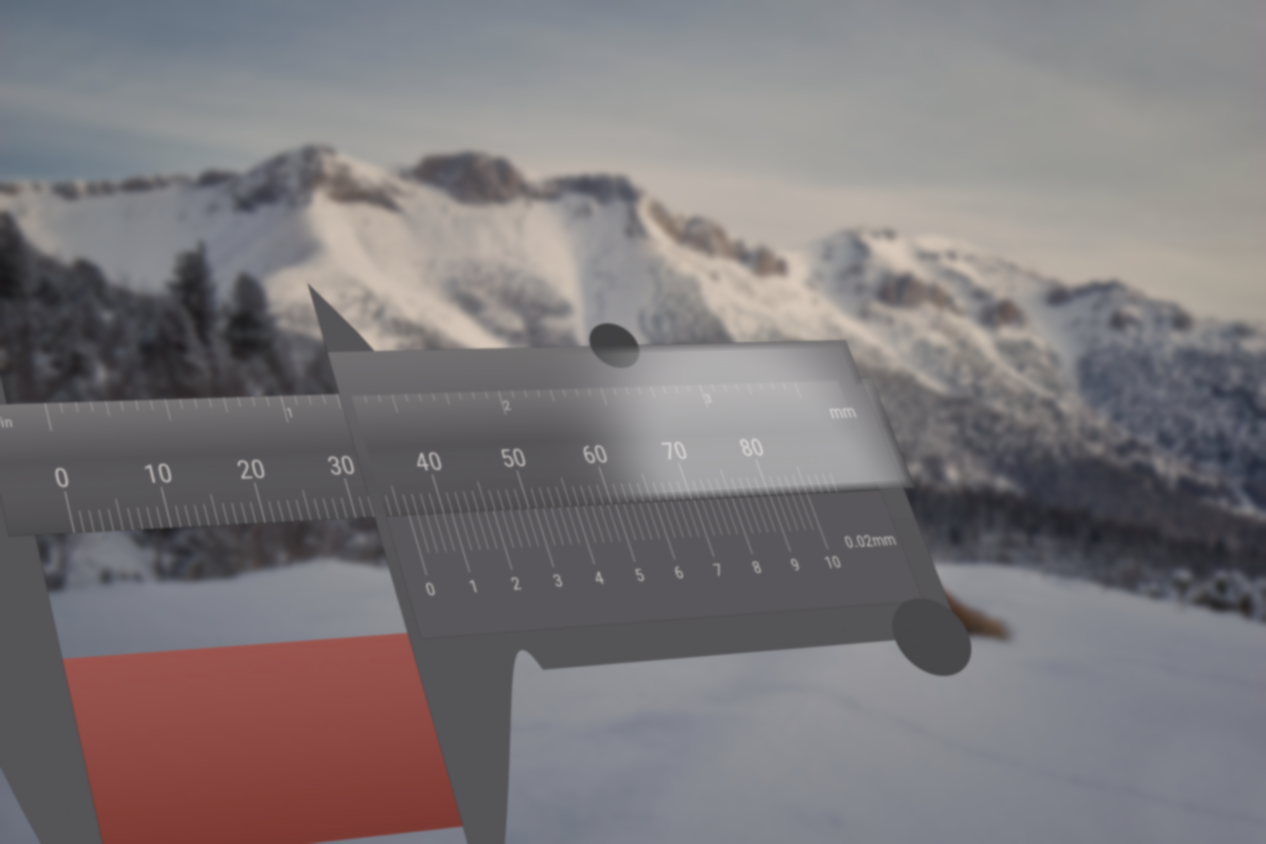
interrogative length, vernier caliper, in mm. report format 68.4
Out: 36.0
